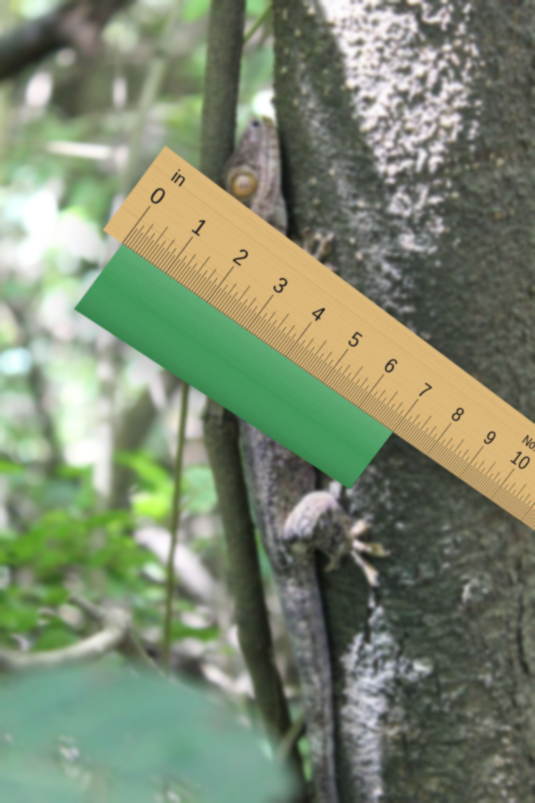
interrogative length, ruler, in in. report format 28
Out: 7
